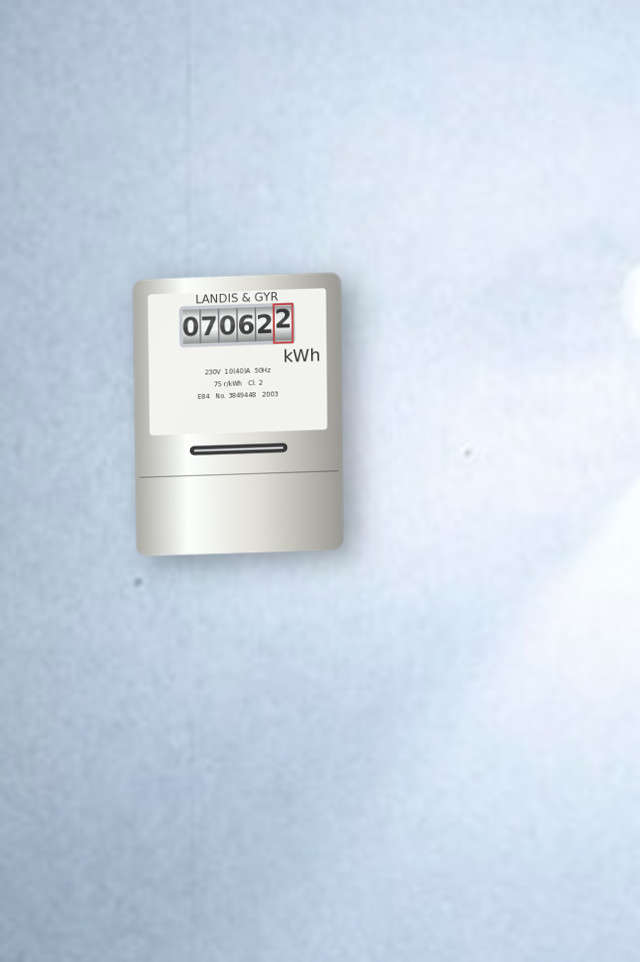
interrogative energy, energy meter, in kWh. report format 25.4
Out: 7062.2
